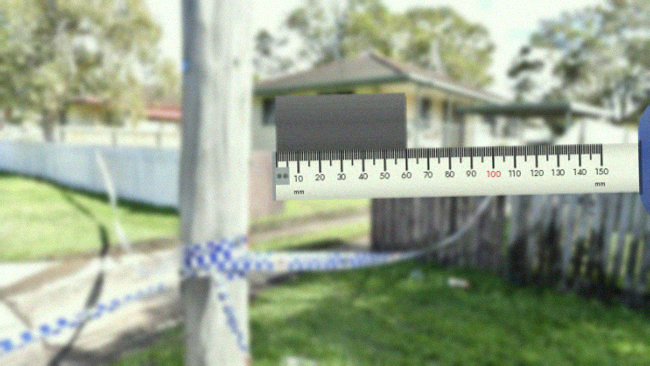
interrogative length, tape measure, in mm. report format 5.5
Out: 60
